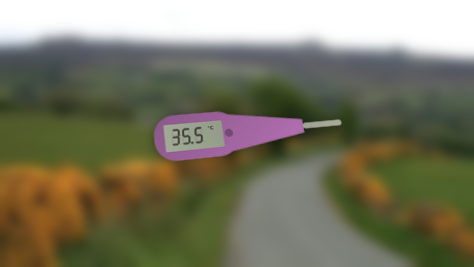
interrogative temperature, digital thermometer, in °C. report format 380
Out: 35.5
